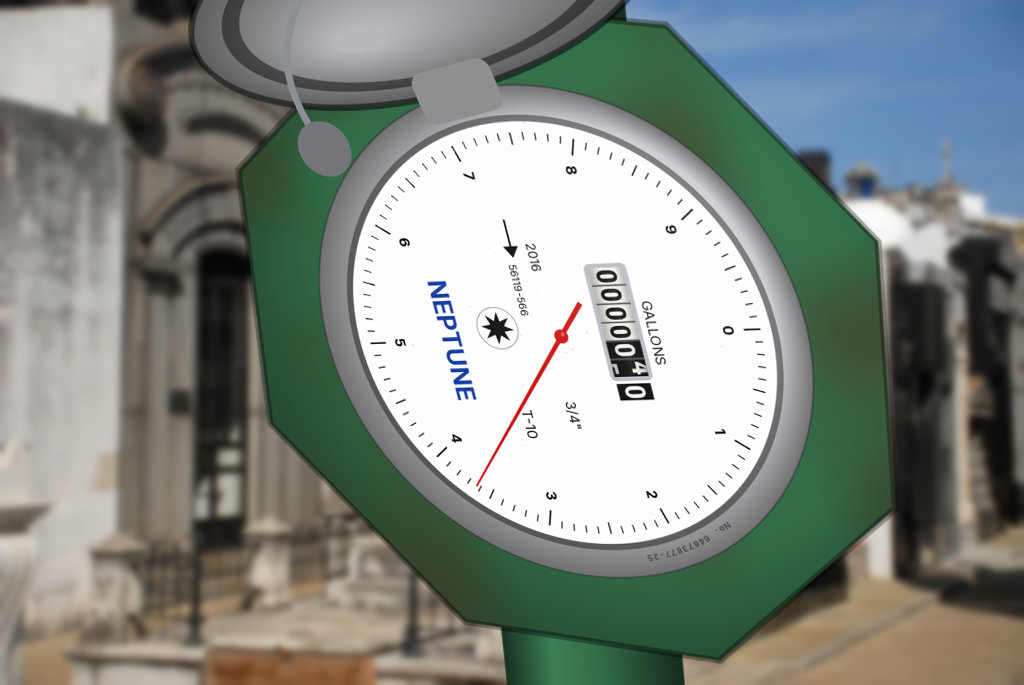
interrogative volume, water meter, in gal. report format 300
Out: 43.6
